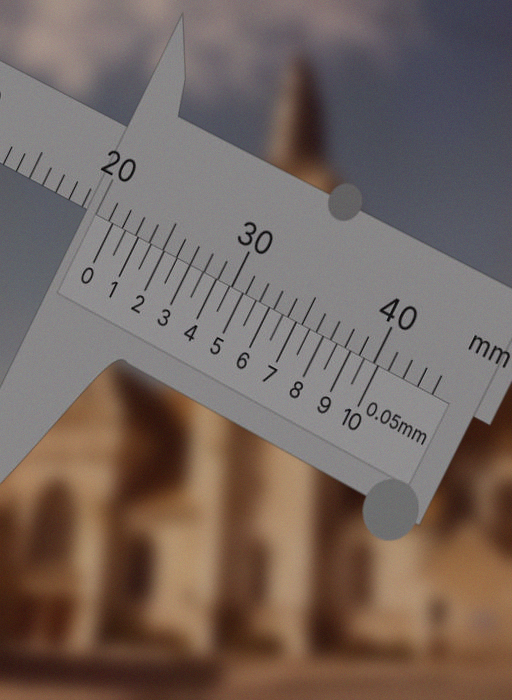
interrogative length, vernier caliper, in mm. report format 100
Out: 21.3
